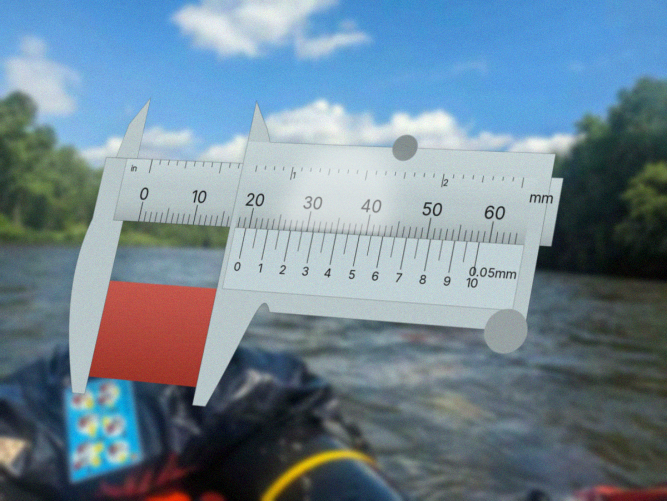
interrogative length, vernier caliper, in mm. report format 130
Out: 19.4
